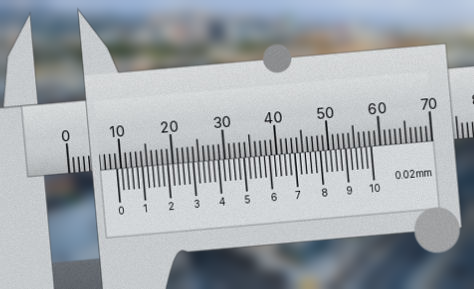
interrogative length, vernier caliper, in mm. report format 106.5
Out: 9.2
